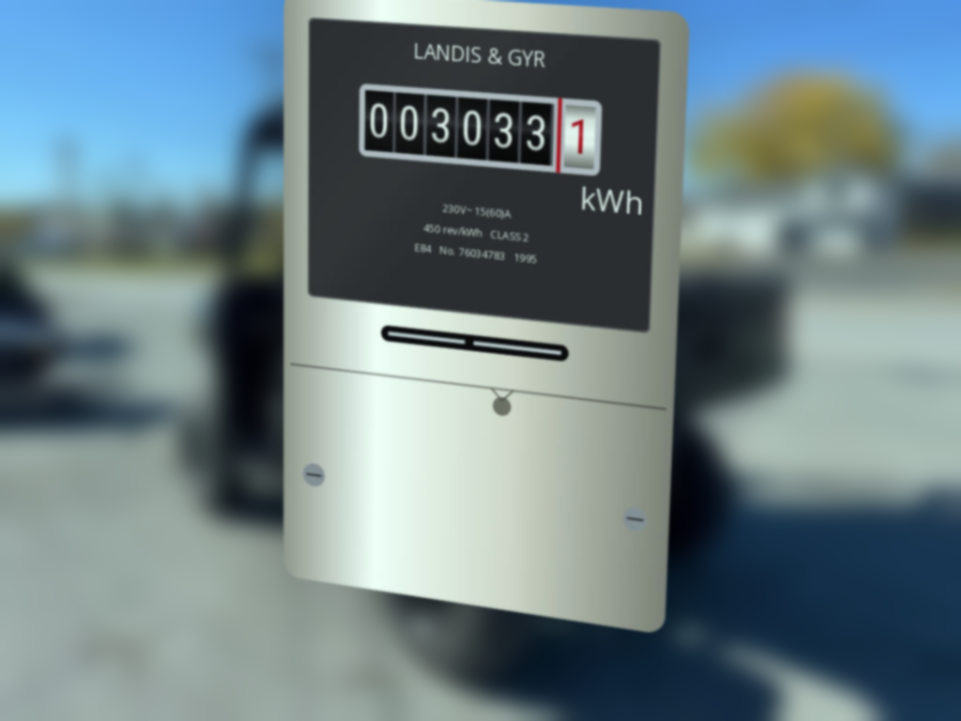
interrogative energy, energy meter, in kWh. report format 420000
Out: 3033.1
